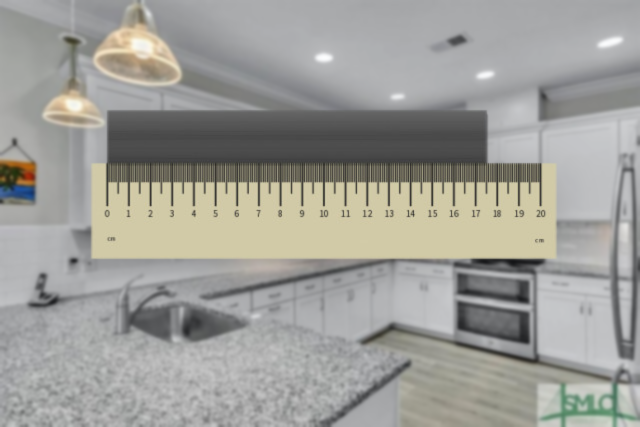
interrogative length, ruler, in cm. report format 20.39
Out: 17.5
